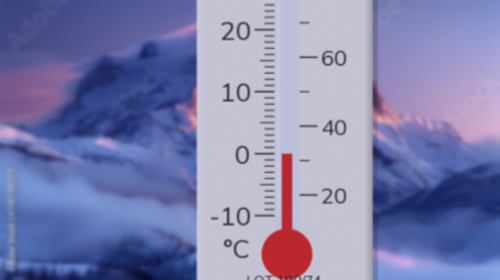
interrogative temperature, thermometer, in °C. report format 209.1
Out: 0
